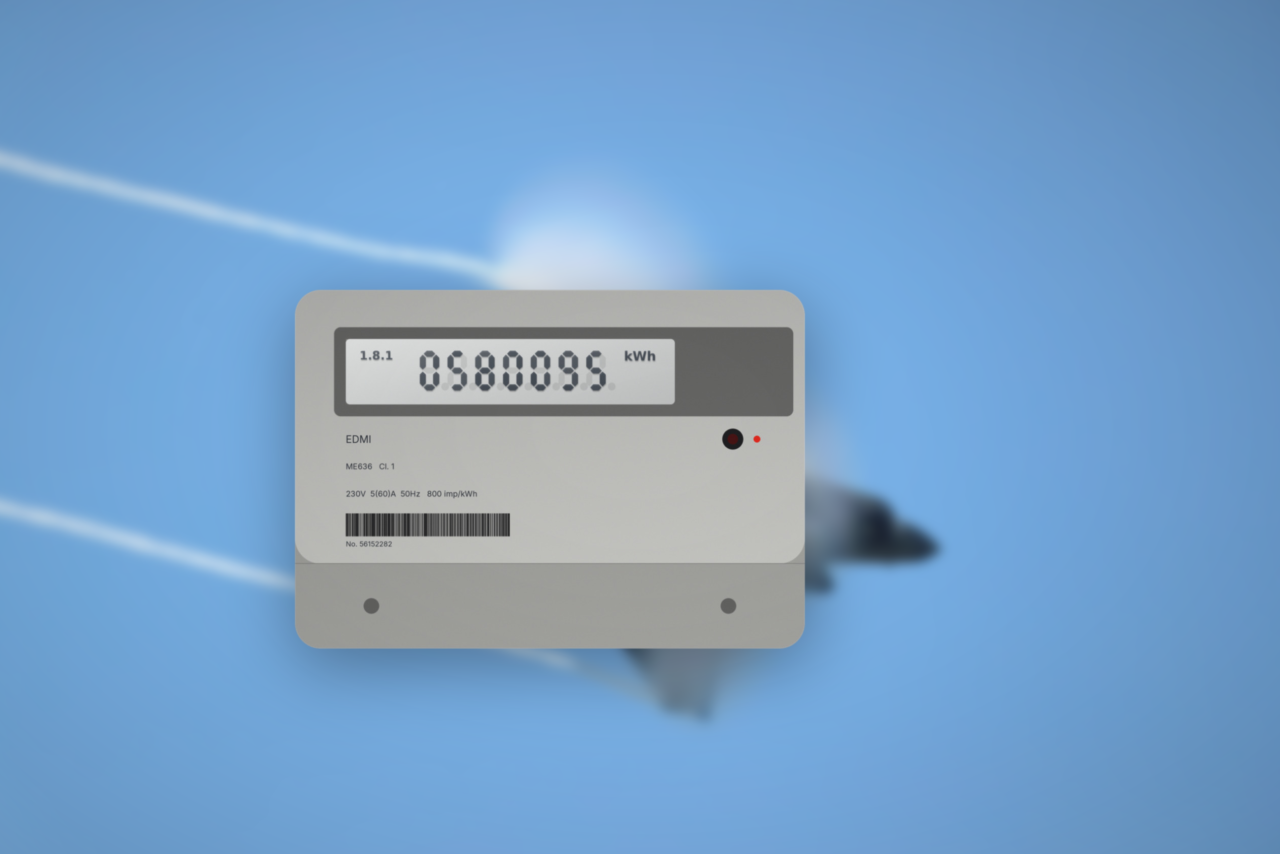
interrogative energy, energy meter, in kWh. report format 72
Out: 580095
